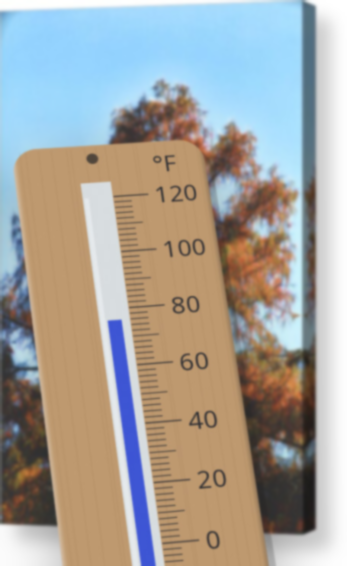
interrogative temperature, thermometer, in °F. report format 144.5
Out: 76
